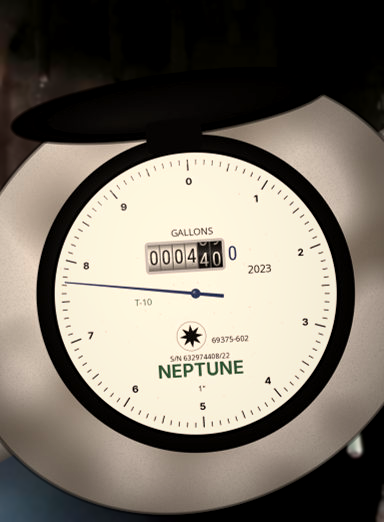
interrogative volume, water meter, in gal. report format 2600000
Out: 4397.7
